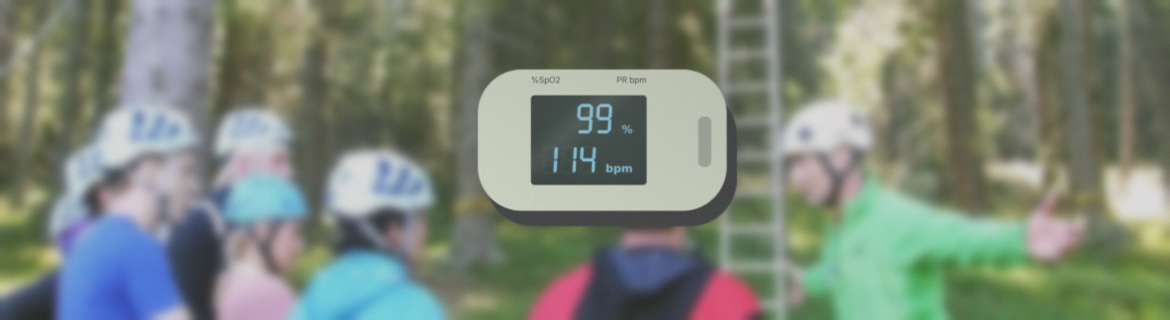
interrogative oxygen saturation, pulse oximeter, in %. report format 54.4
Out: 99
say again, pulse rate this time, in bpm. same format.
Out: 114
